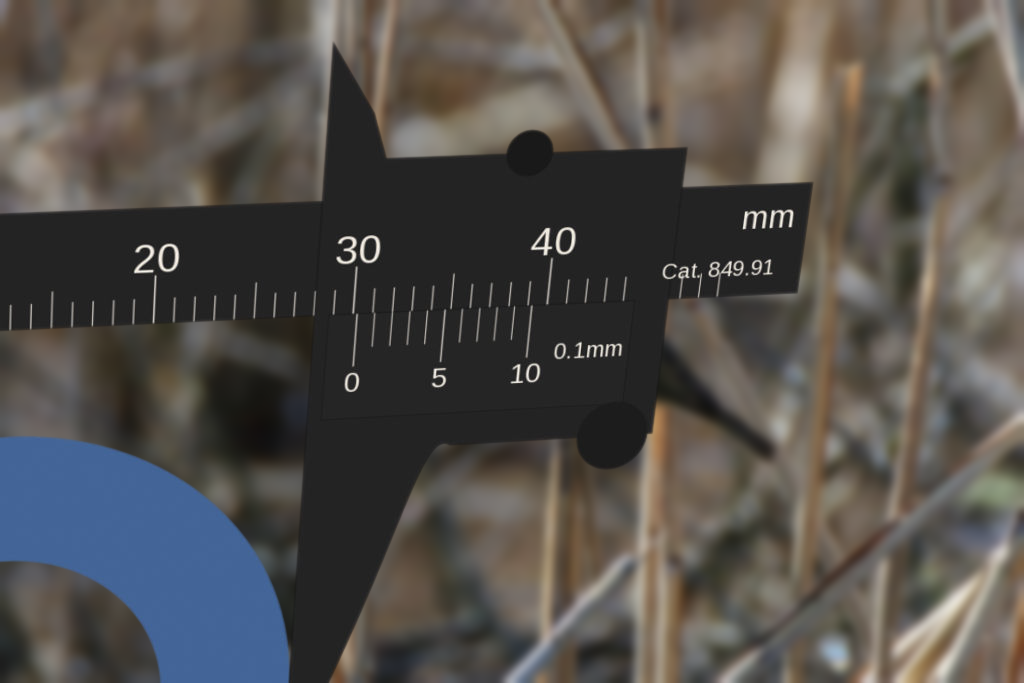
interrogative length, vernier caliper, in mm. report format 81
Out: 30.2
